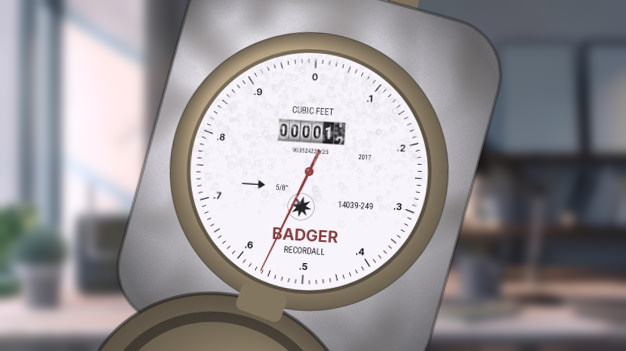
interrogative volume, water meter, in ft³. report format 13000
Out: 11.56
